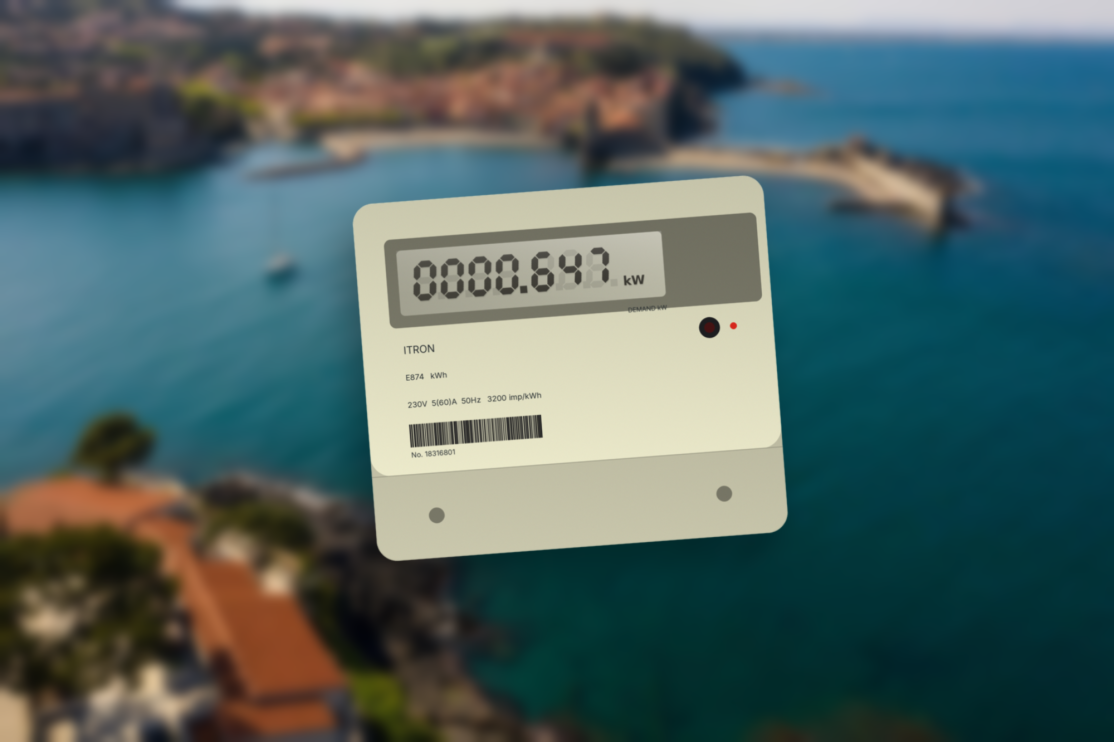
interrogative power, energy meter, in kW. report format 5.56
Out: 0.647
